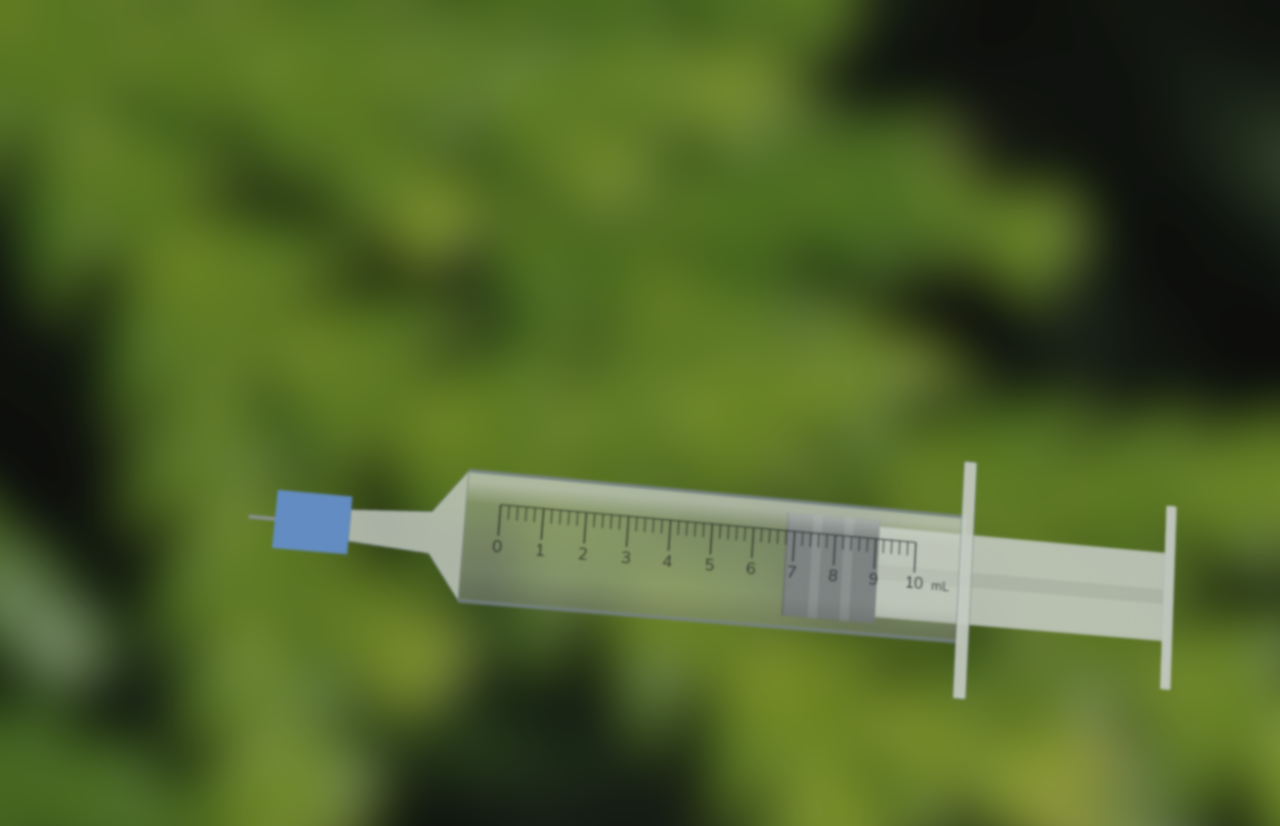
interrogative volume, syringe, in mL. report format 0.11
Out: 6.8
